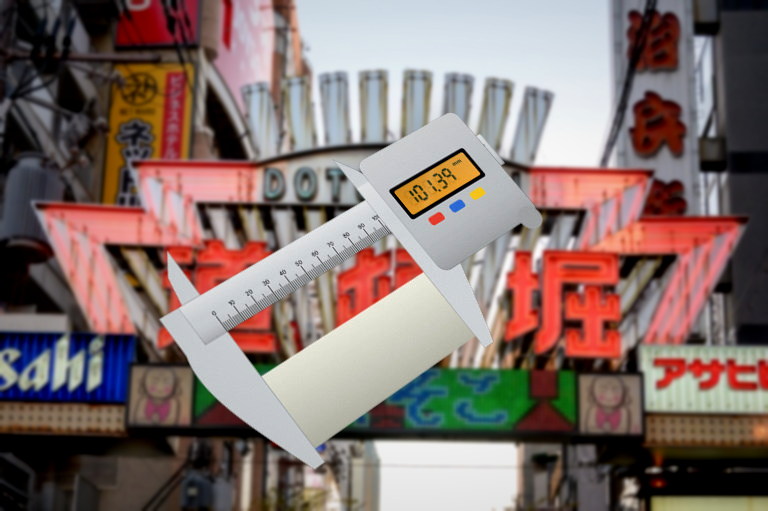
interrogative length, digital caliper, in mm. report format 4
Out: 101.39
